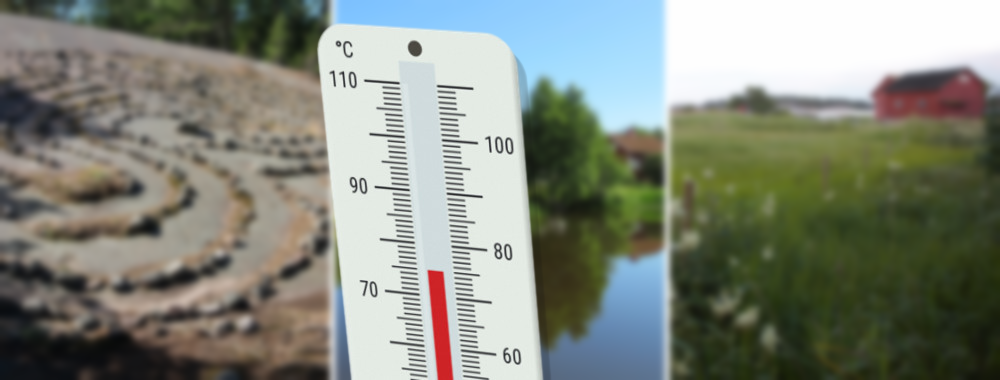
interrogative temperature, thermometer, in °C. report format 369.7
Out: 75
